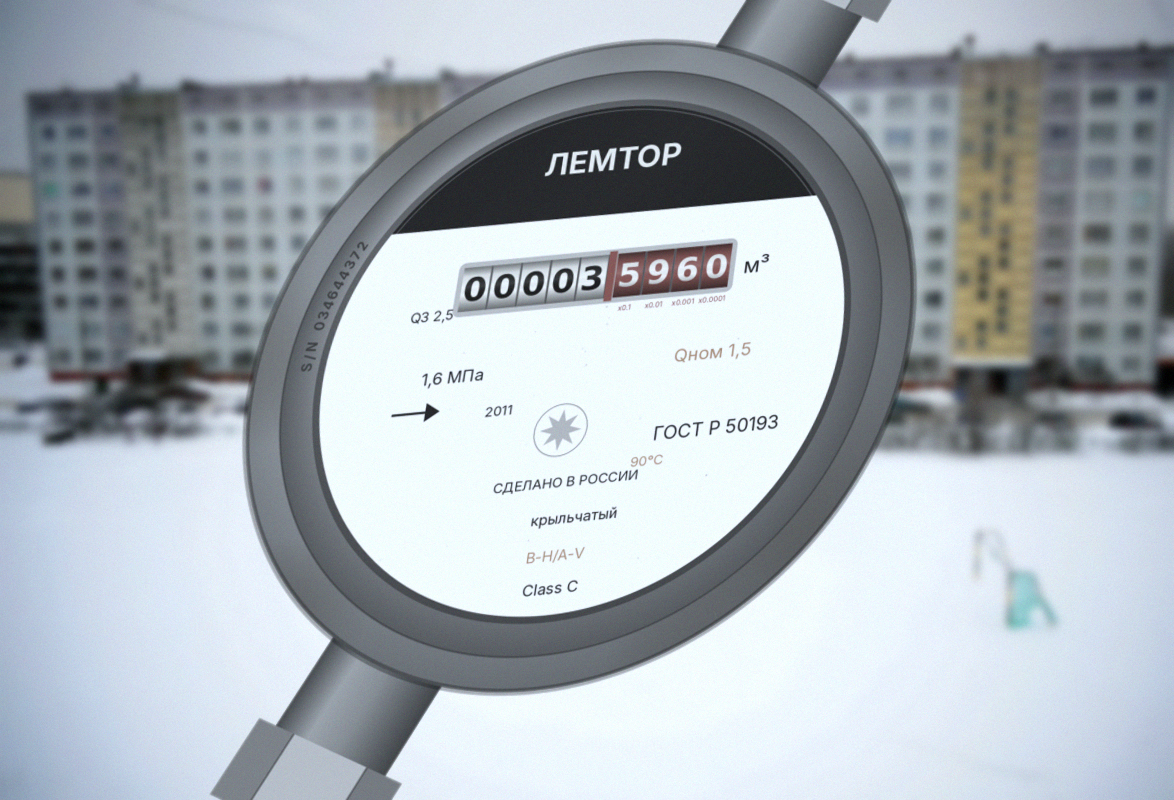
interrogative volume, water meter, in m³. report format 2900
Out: 3.5960
